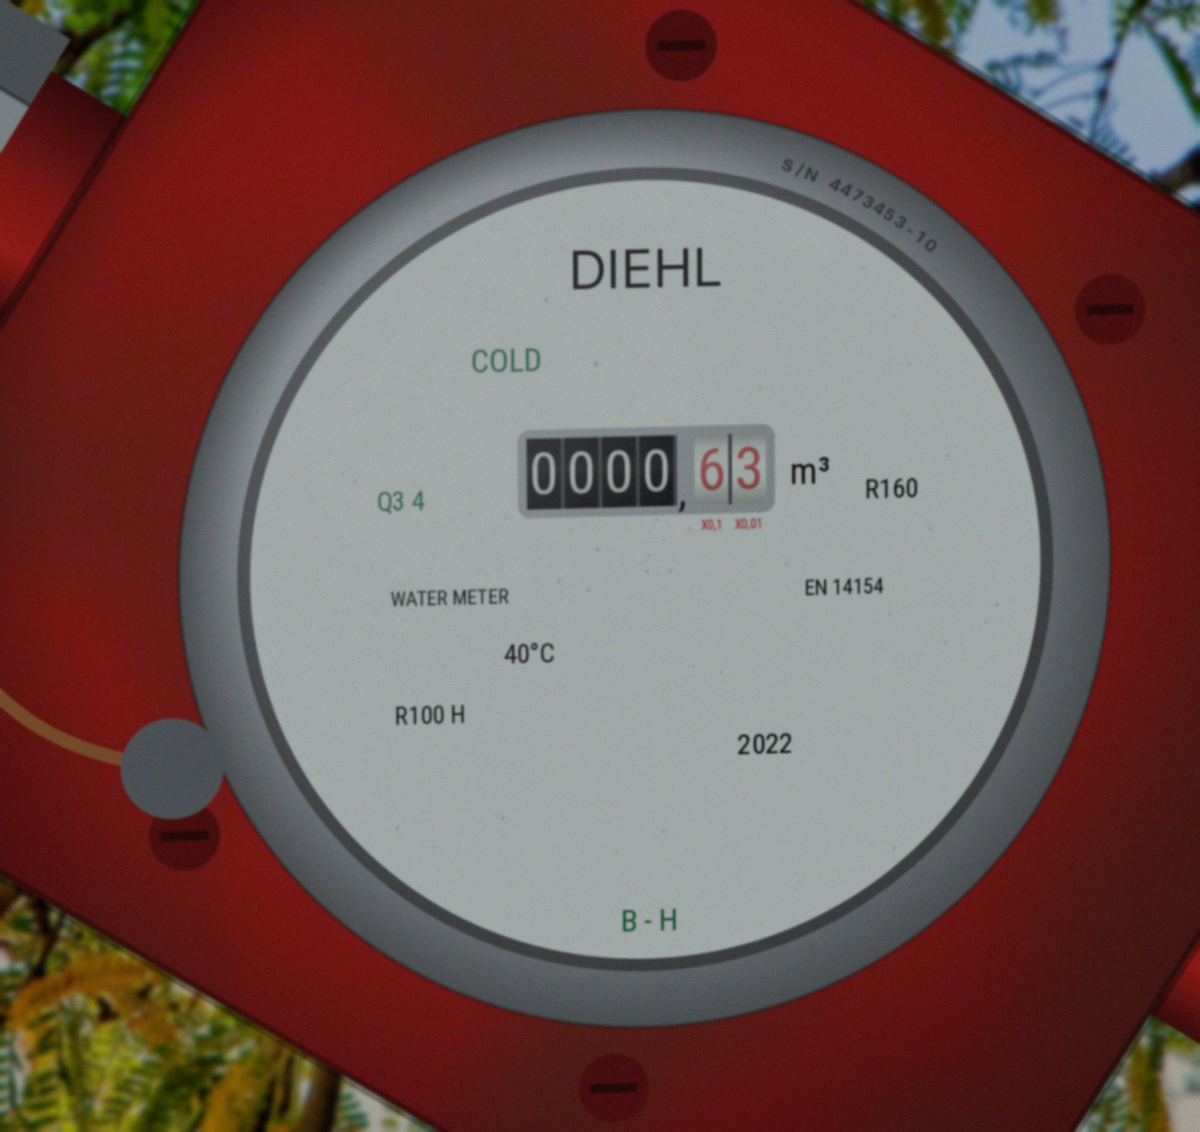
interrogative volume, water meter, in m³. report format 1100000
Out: 0.63
